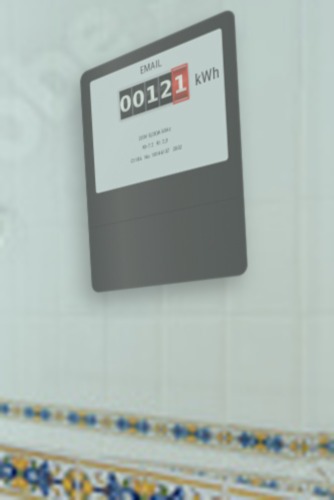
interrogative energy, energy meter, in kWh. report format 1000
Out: 12.1
